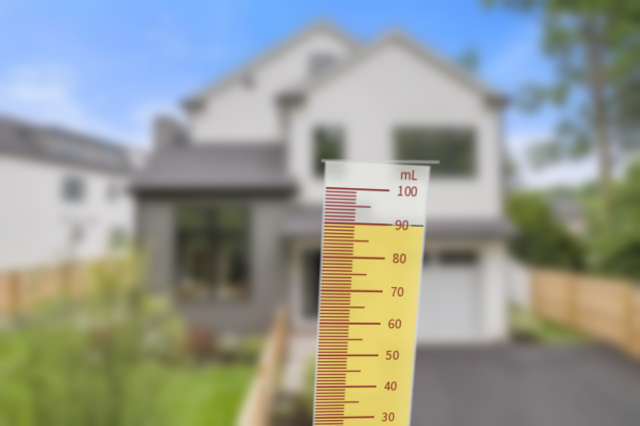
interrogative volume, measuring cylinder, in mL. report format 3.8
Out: 90
